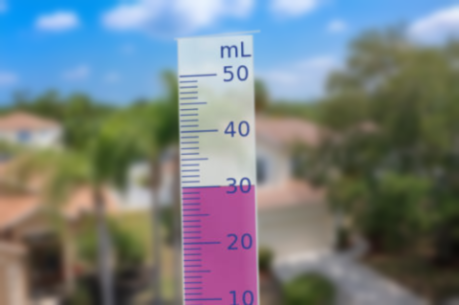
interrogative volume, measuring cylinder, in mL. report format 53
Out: 30
